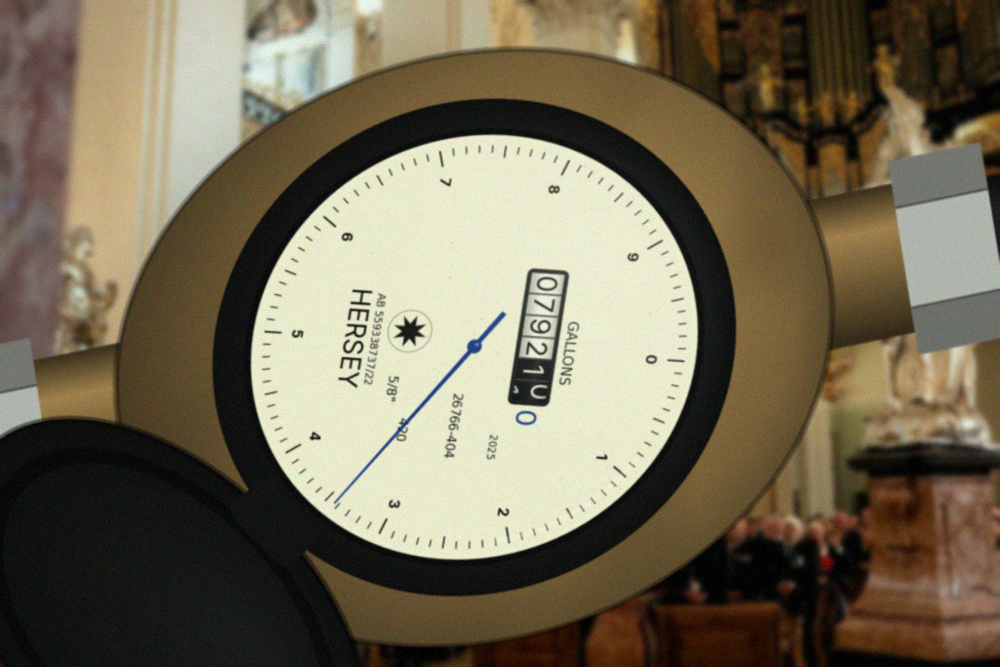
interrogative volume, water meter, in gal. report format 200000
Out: 792103.4
